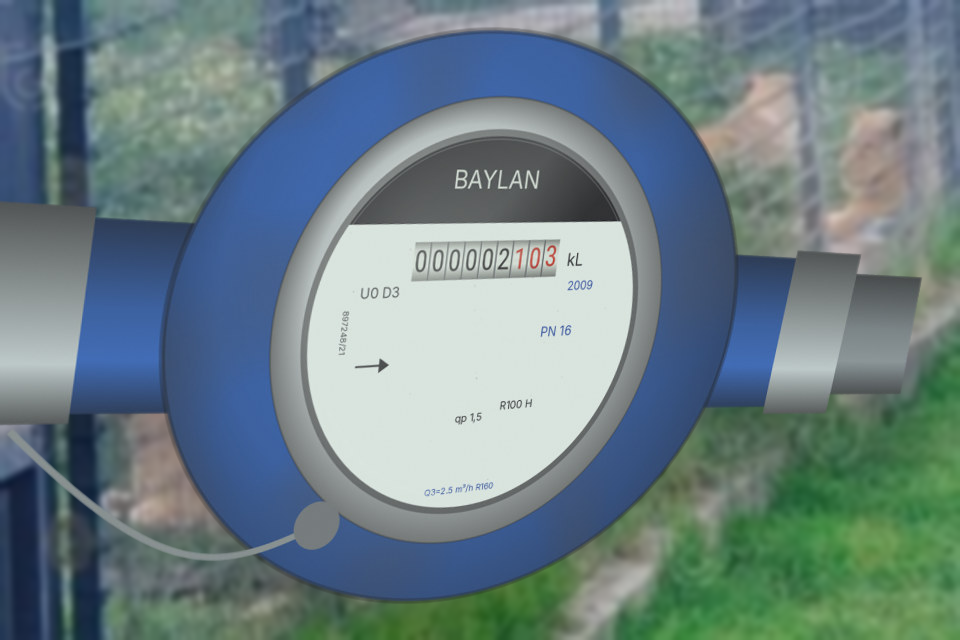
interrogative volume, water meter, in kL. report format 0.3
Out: 2.103
